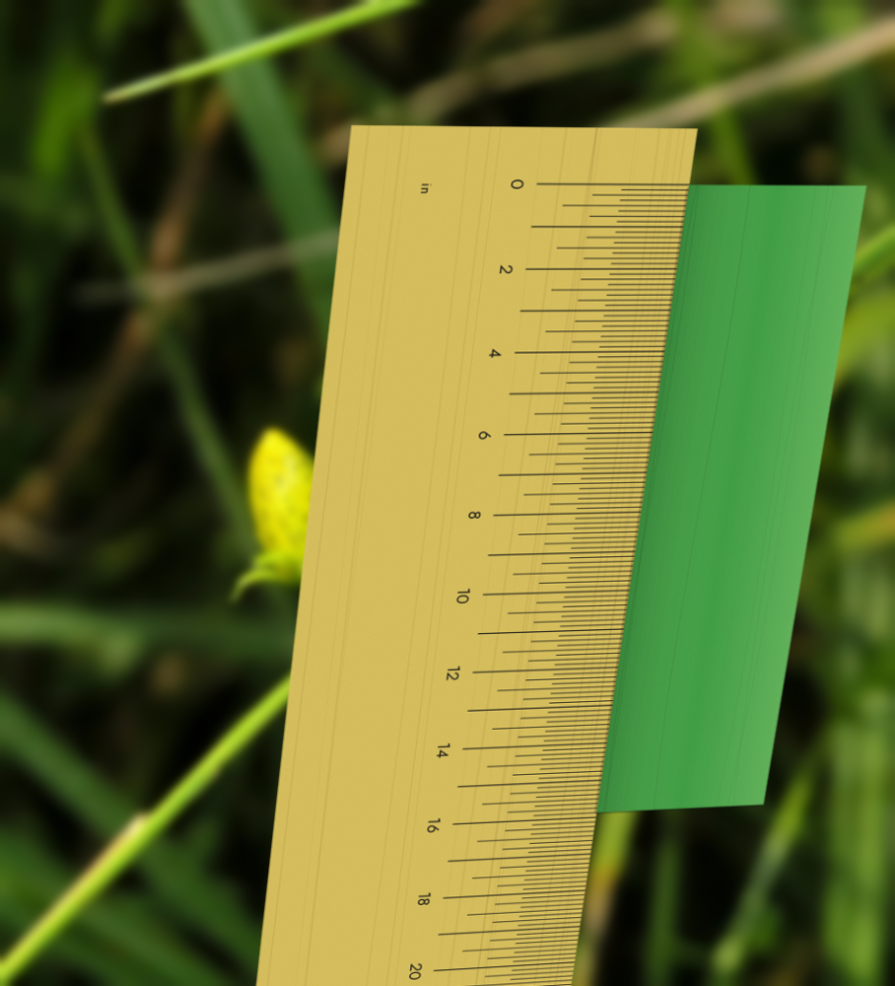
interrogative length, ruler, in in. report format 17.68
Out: 15.875
